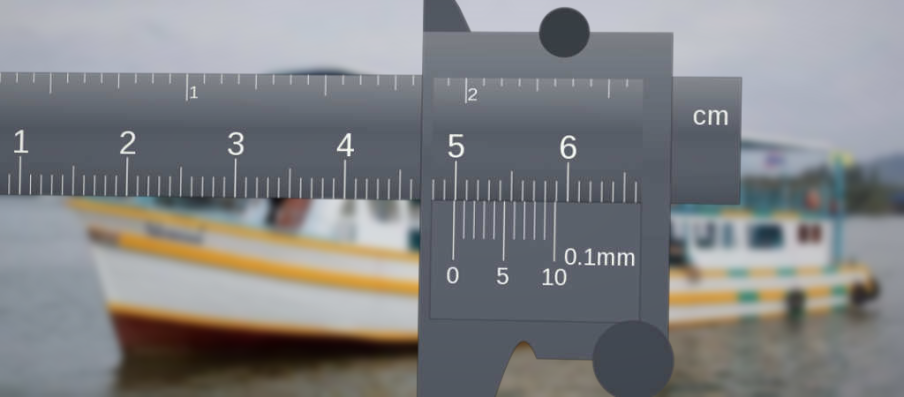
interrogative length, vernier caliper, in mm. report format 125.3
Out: 49.9
